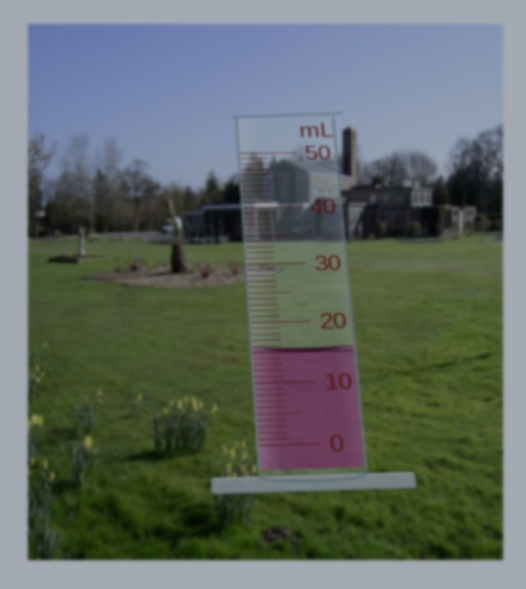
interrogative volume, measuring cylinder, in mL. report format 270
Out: 15
